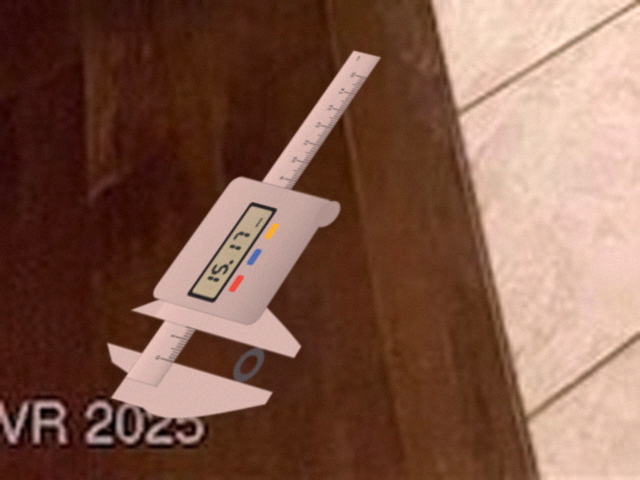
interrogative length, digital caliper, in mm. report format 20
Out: 15.17
